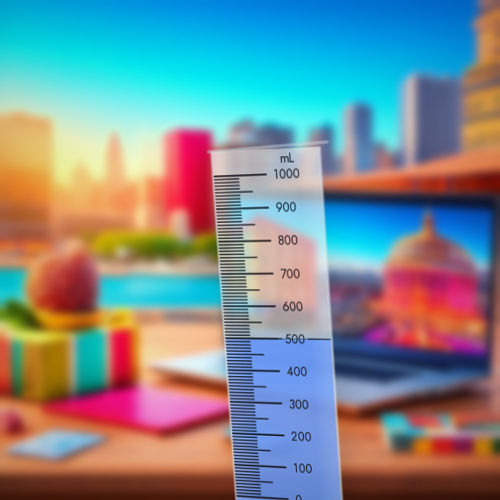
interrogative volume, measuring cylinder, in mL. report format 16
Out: 500
